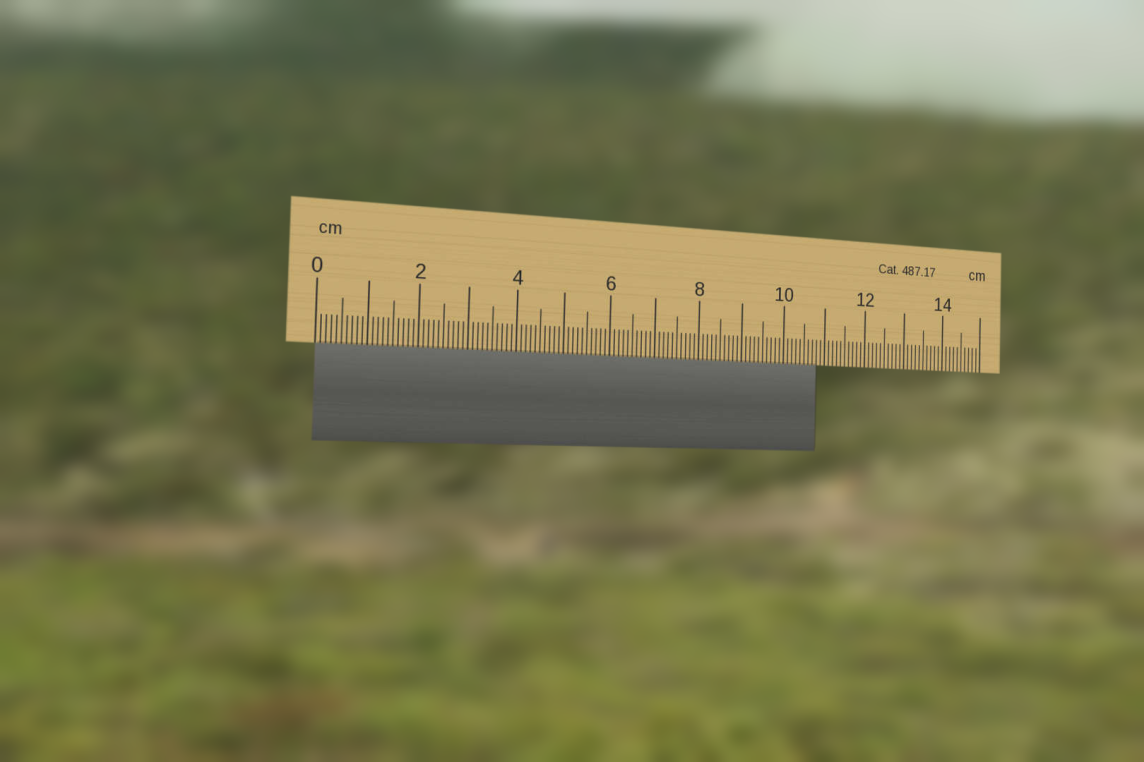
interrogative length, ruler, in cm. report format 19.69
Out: 10.8
